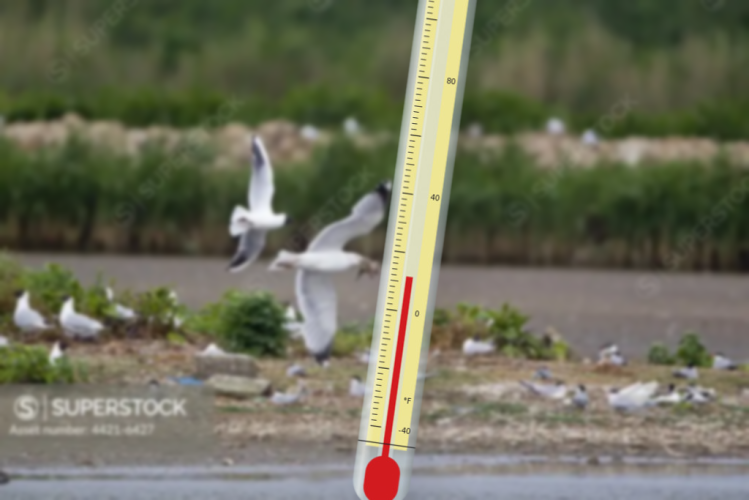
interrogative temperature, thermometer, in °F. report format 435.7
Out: 12
